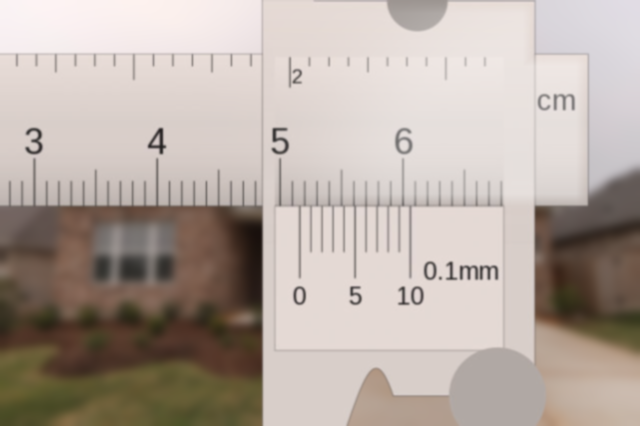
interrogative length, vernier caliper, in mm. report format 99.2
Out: 51.6
